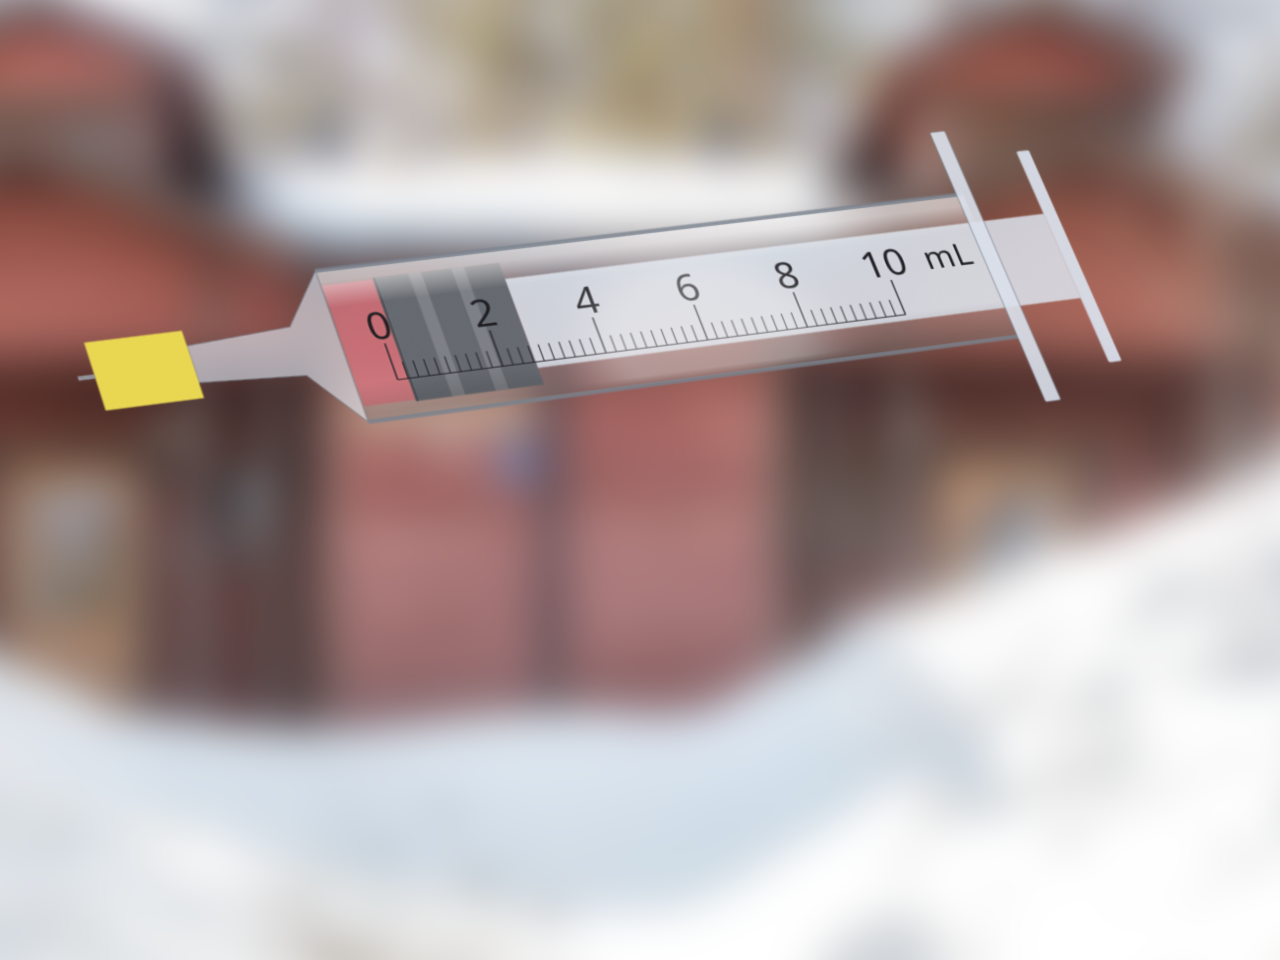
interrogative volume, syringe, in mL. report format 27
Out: 0.2
